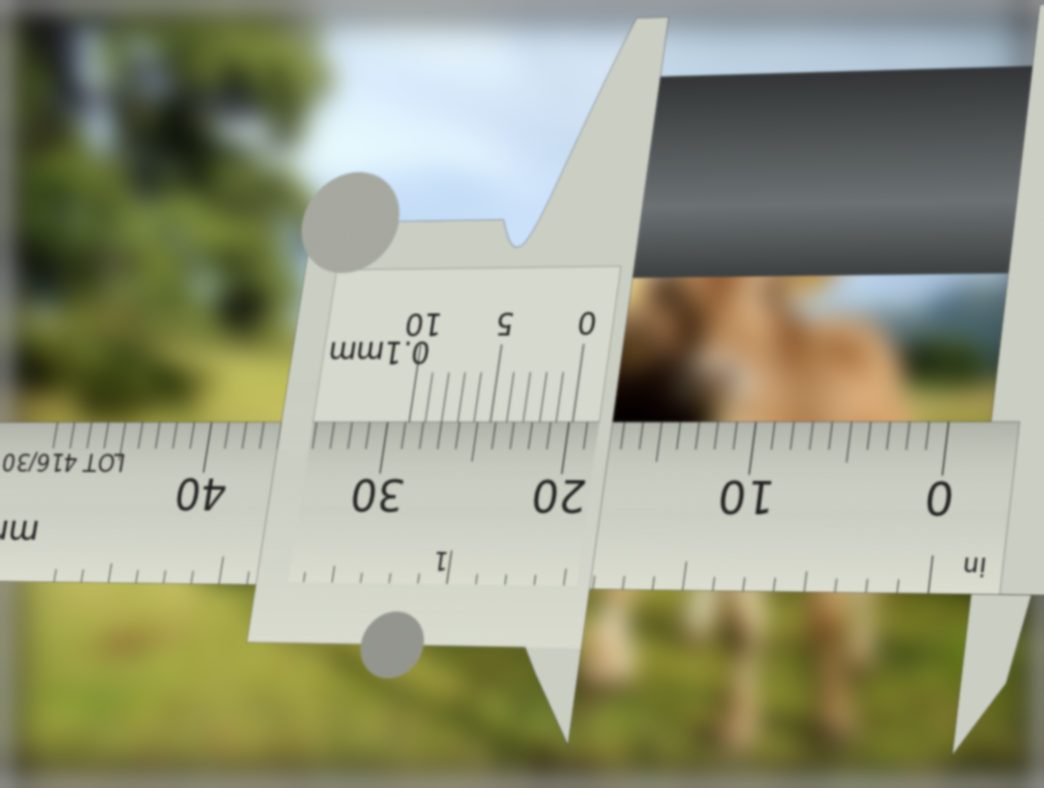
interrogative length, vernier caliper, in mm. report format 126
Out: 19.8
